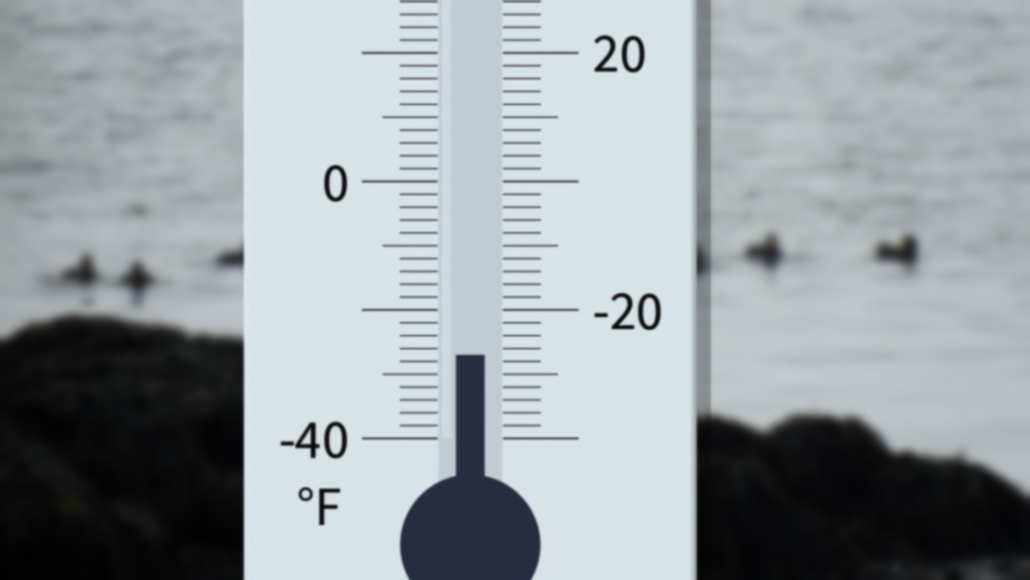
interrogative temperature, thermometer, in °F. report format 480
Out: -27
